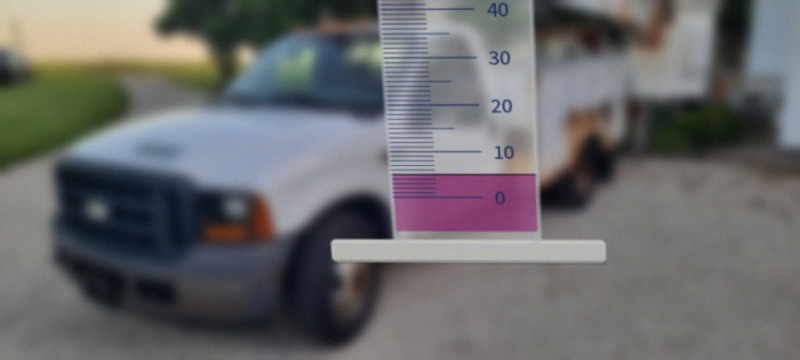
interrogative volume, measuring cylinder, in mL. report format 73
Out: 5
